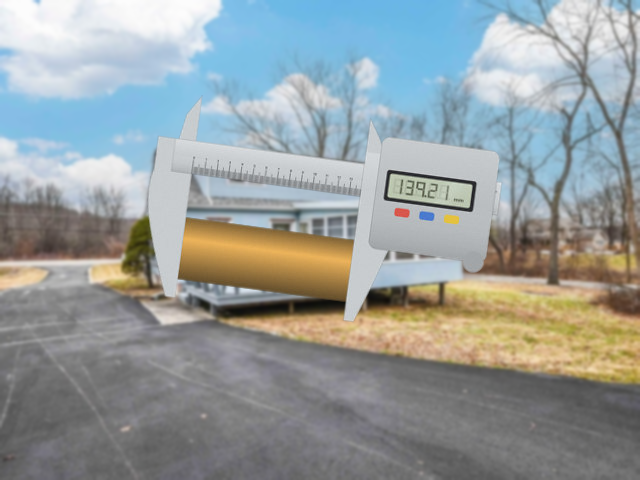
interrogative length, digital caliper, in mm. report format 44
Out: 139.21
